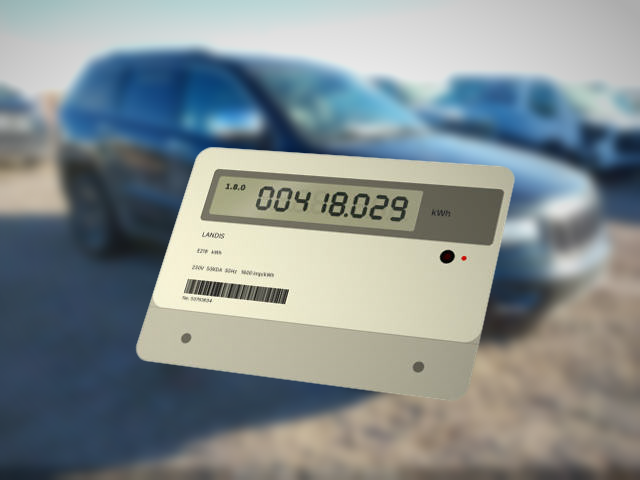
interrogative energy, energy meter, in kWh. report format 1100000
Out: 418.029
